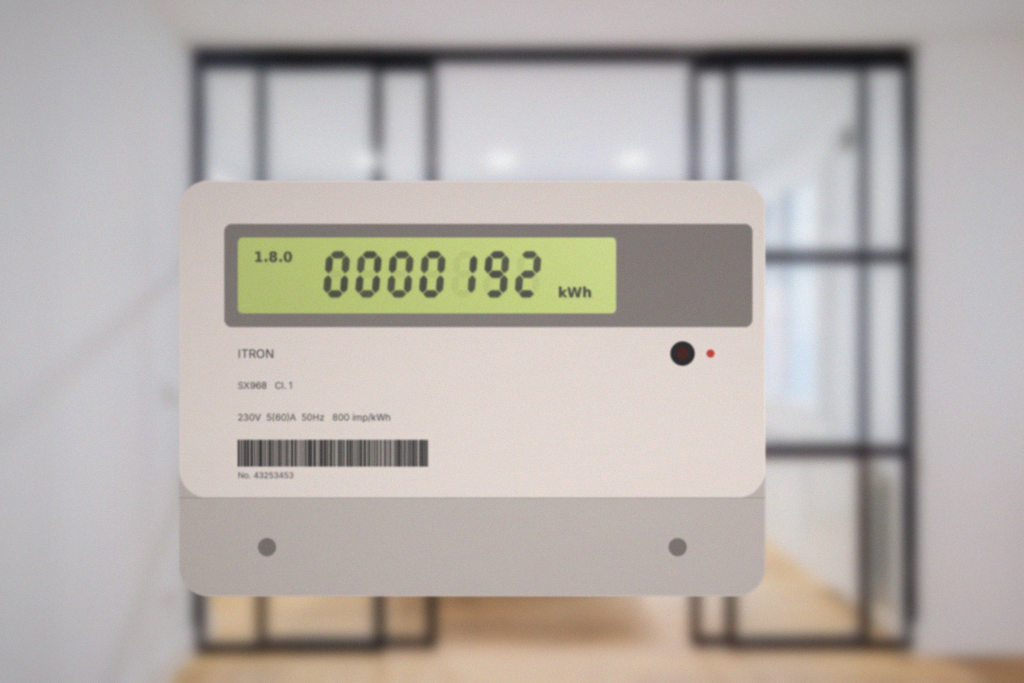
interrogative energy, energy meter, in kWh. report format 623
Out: 192
